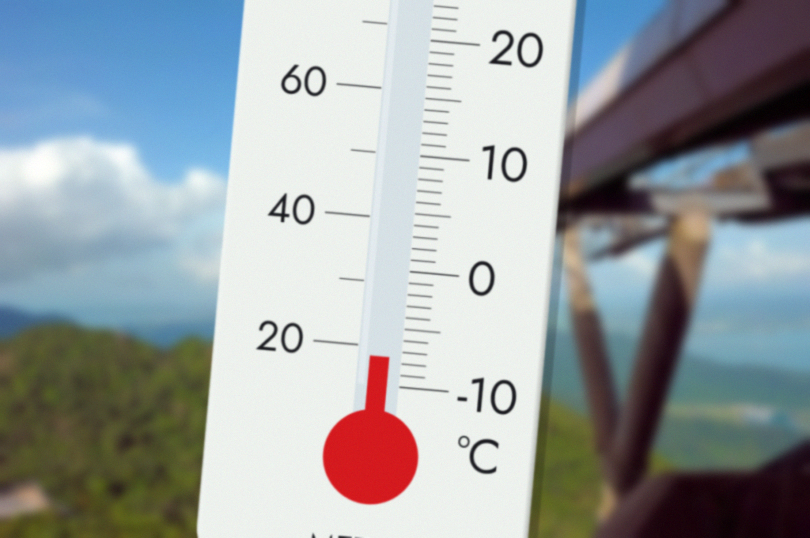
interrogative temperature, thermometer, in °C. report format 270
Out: -7.5
